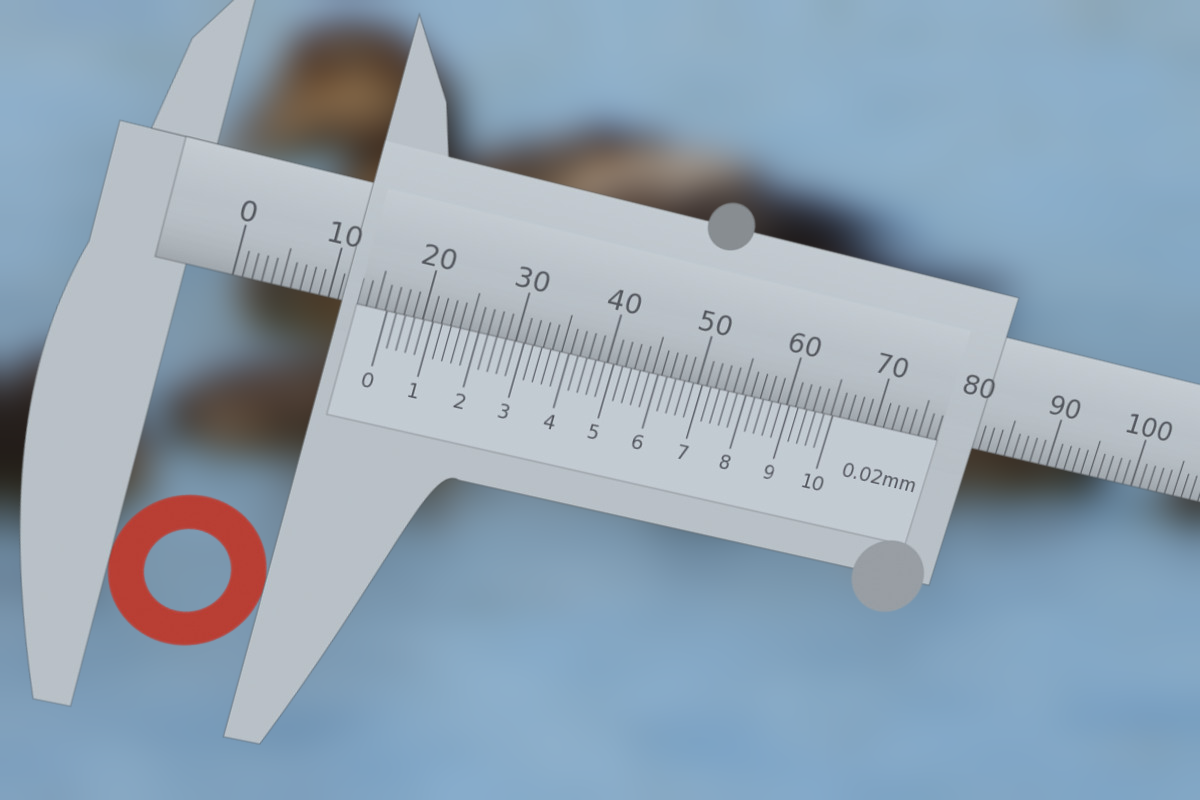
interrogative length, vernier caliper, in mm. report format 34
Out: 16.2
